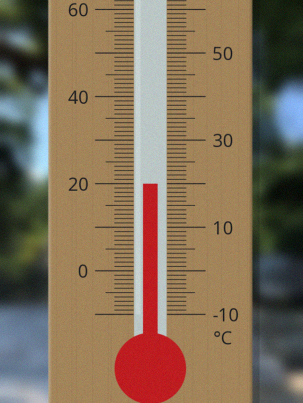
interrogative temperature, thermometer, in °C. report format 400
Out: 20
